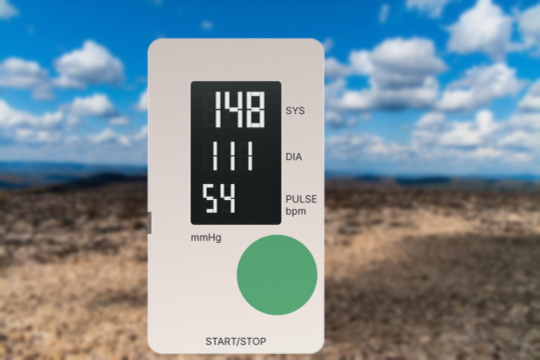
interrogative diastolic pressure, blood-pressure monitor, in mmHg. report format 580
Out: 111
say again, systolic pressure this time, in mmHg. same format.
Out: 148
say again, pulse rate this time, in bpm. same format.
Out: 54
